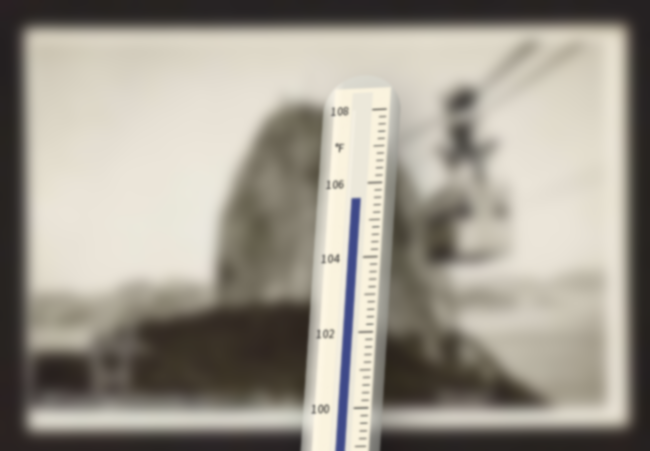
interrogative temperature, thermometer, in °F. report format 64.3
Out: 105.6
